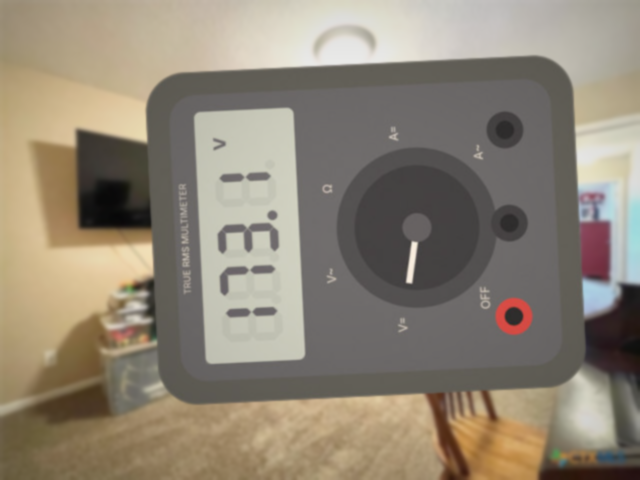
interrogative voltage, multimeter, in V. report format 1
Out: 173.1
